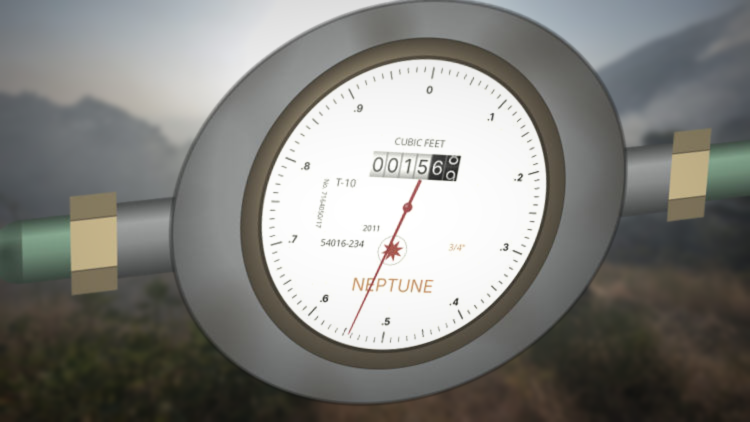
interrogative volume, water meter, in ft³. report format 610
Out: 1568.54
